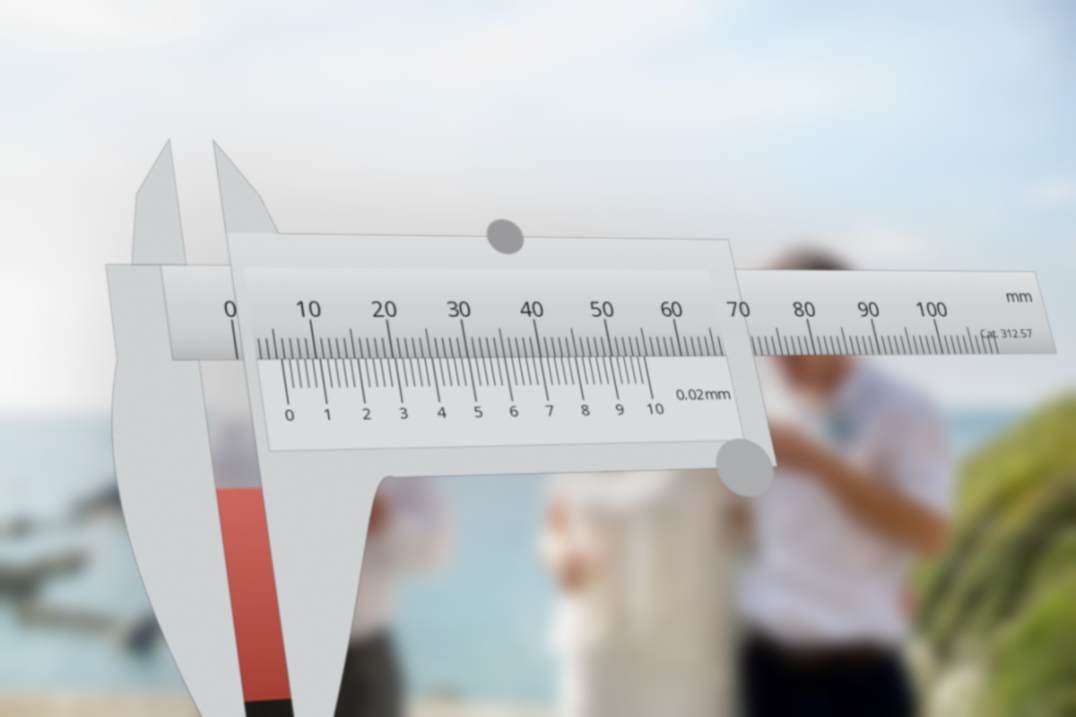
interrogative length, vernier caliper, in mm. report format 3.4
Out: 5.6
